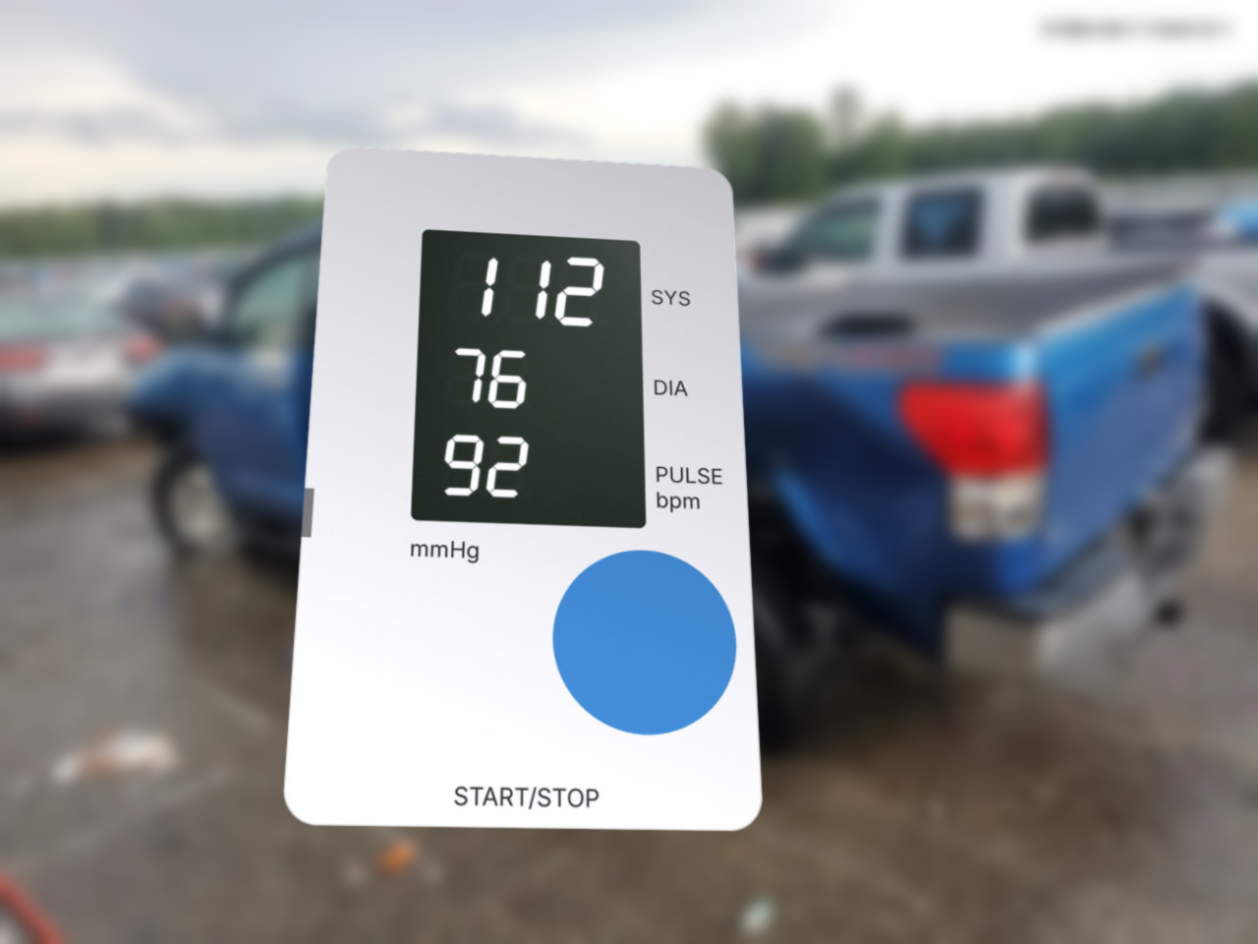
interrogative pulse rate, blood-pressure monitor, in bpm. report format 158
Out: 92
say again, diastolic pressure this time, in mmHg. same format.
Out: 76
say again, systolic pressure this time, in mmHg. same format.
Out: 112
